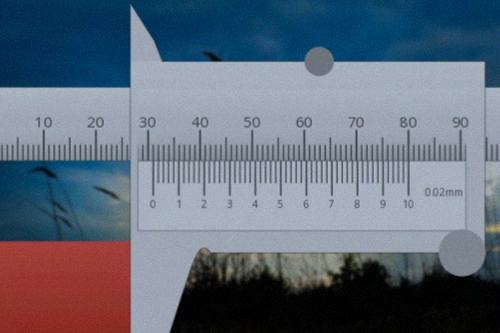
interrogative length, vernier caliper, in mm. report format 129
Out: 31.0
